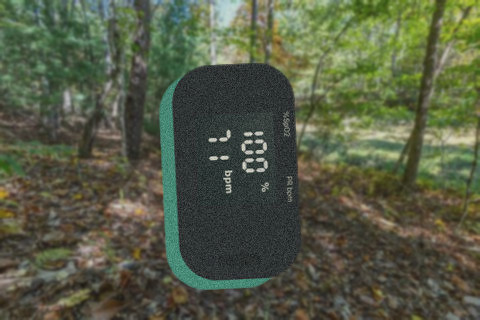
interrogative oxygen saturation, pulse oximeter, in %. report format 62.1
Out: 100
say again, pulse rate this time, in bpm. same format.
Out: 71
